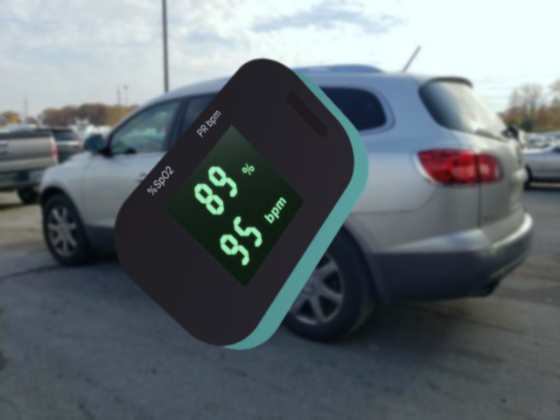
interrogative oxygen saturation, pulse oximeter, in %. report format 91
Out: 89
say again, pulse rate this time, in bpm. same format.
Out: 95
